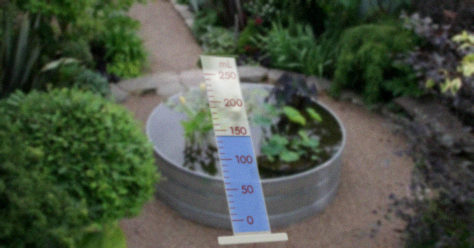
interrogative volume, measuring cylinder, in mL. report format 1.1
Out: 140
